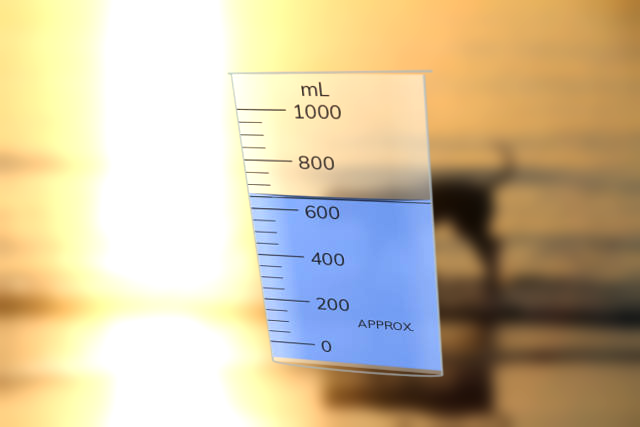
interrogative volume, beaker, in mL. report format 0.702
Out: 650
